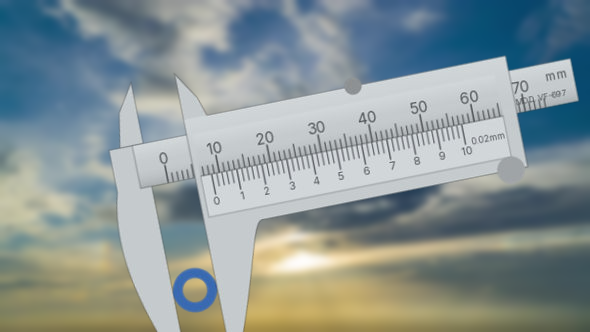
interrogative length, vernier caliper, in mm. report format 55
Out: 8.5
